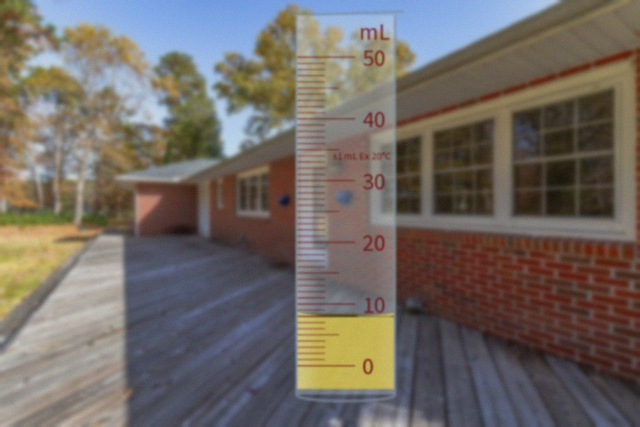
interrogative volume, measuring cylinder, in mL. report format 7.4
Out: 8
